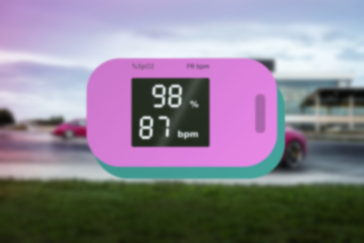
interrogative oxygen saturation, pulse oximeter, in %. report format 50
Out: 98
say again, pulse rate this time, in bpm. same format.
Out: 87
